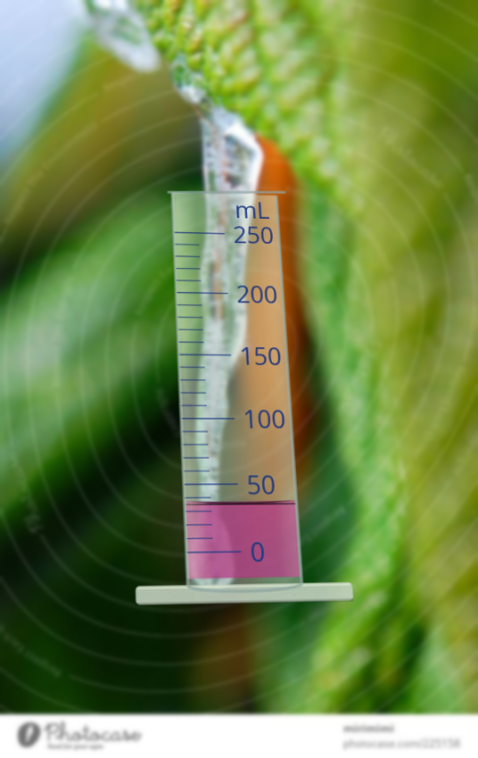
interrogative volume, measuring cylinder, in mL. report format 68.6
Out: 35
